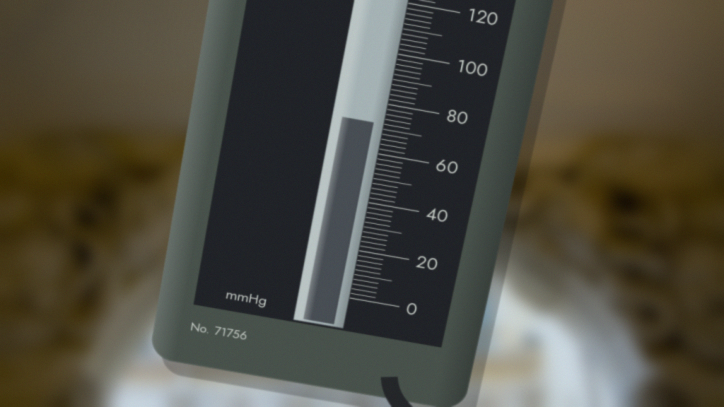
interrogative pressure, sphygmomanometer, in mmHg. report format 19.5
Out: 72
